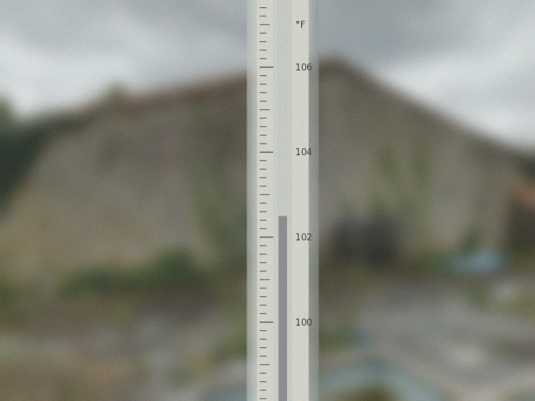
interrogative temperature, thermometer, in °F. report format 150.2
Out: 102.5
